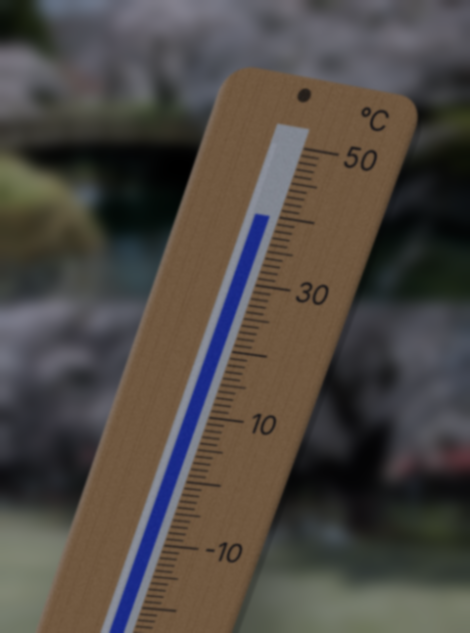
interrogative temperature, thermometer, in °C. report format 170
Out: 40
